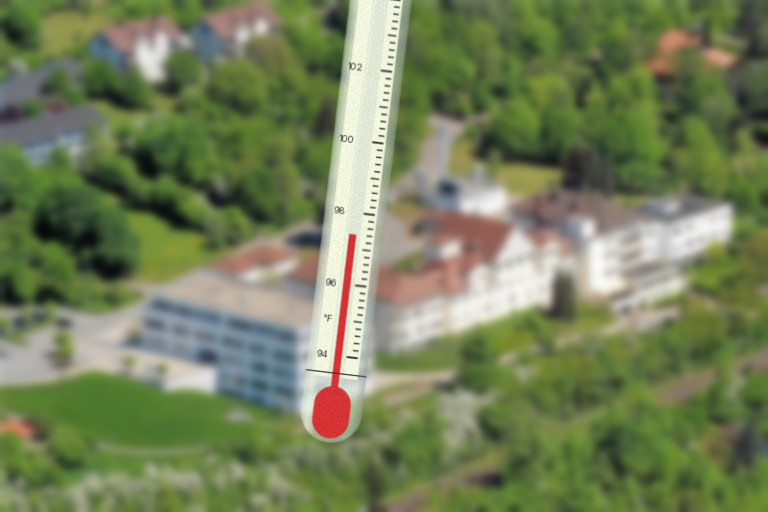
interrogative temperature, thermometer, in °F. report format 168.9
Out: 97.4
